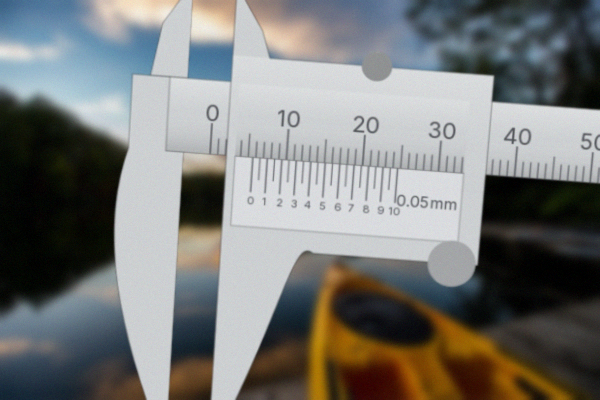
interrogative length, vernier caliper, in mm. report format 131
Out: 5.6
